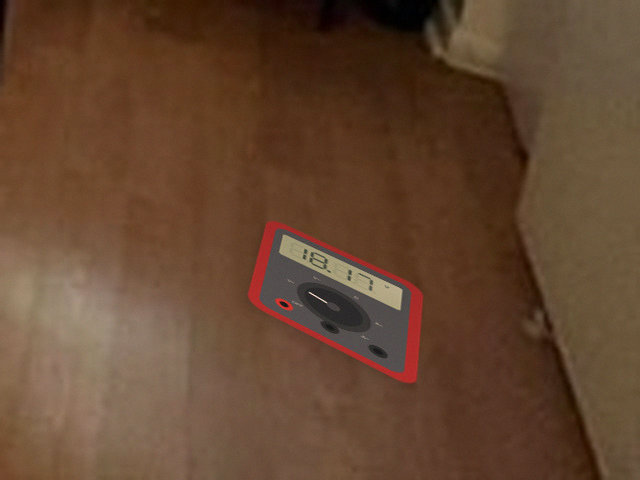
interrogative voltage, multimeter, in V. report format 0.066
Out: 18.17
